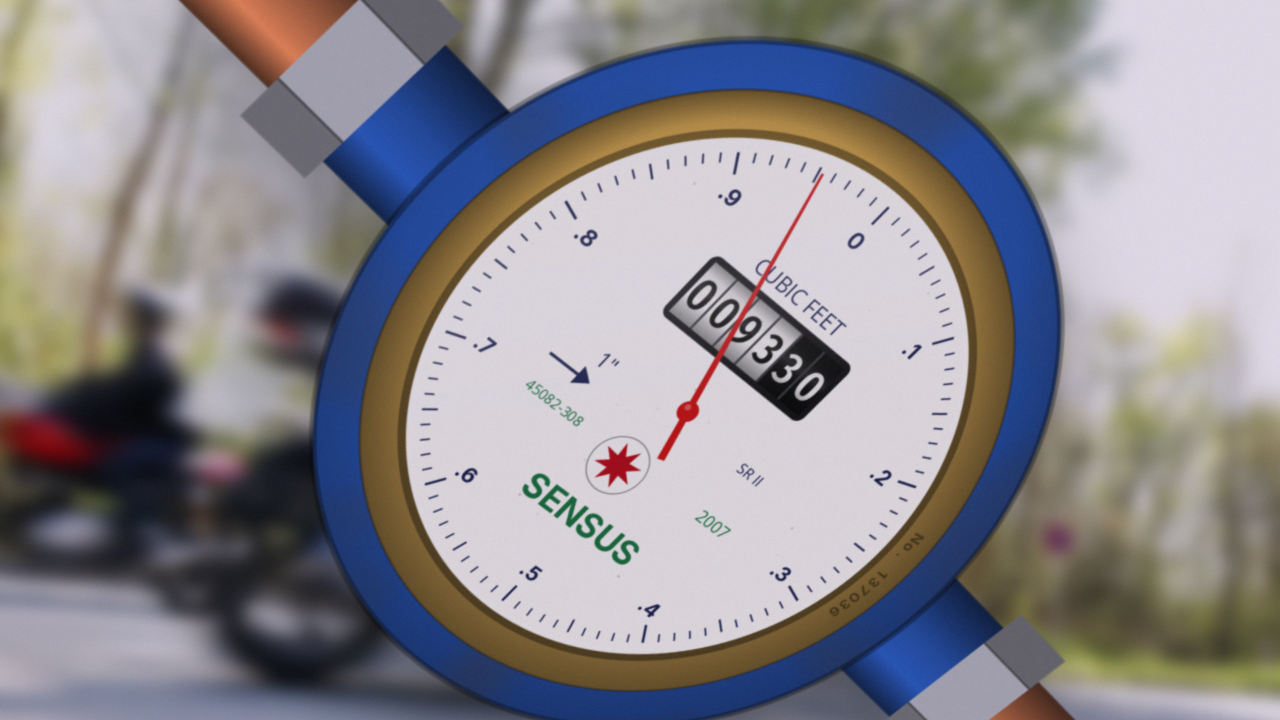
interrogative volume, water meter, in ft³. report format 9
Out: 9329.95
